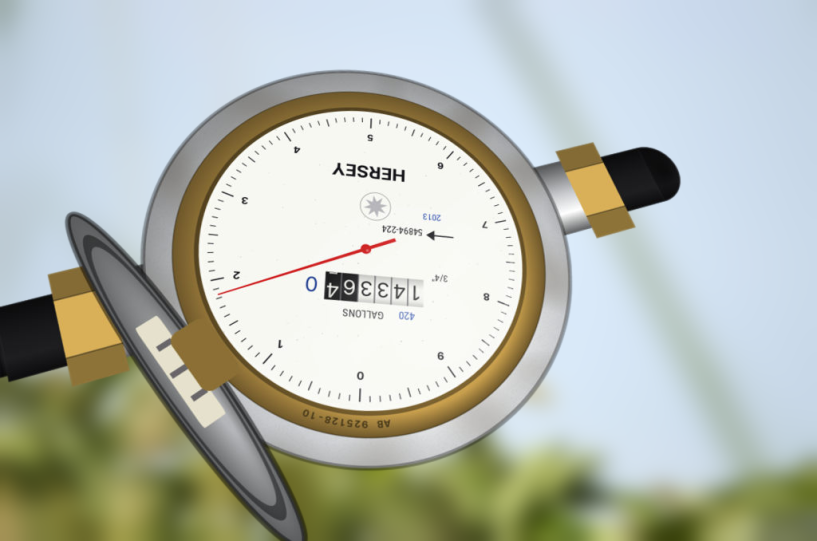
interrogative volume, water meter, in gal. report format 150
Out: 1433641.8
